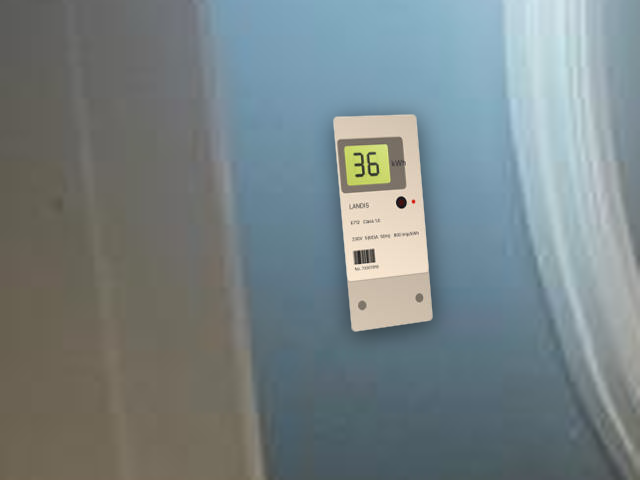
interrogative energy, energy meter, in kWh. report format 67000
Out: 36
